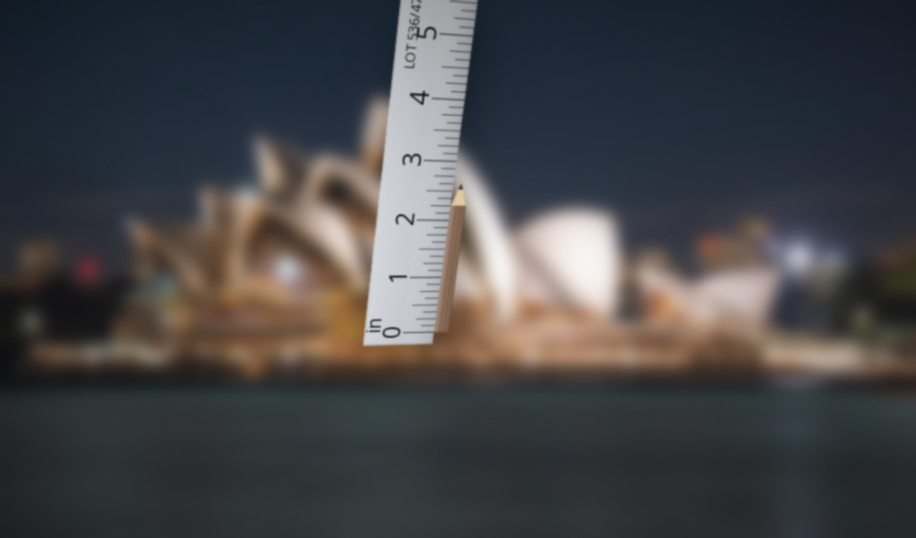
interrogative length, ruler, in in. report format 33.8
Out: 2.625
